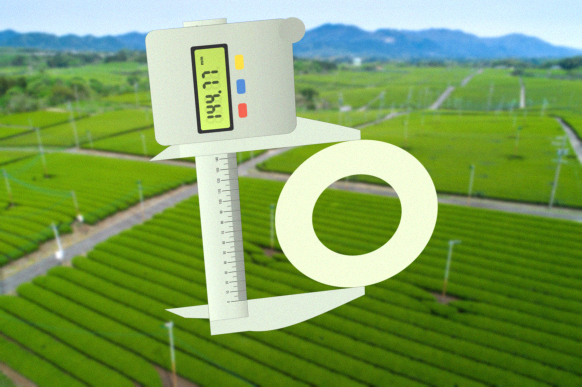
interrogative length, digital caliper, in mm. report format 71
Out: 144.77
